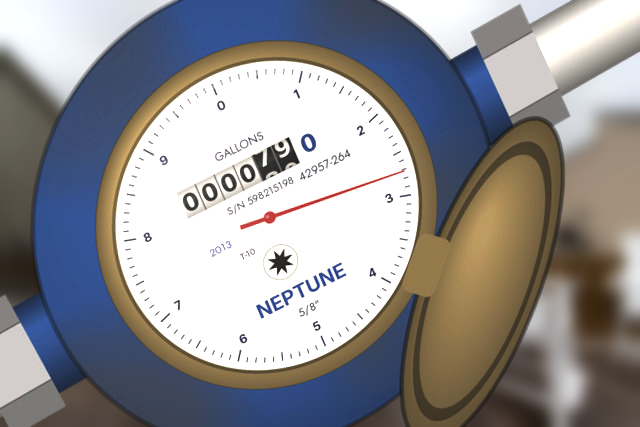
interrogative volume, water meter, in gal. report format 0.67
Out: 792.7
